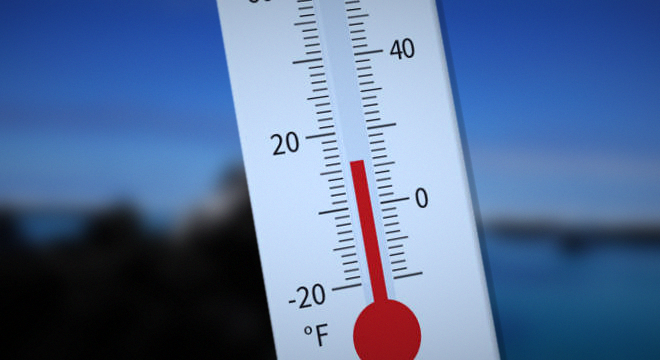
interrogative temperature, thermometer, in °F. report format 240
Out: 12
